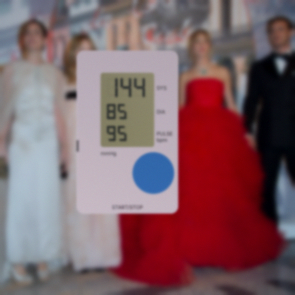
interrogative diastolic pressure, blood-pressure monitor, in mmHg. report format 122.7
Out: 85
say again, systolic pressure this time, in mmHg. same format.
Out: 144
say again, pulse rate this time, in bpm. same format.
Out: 95
